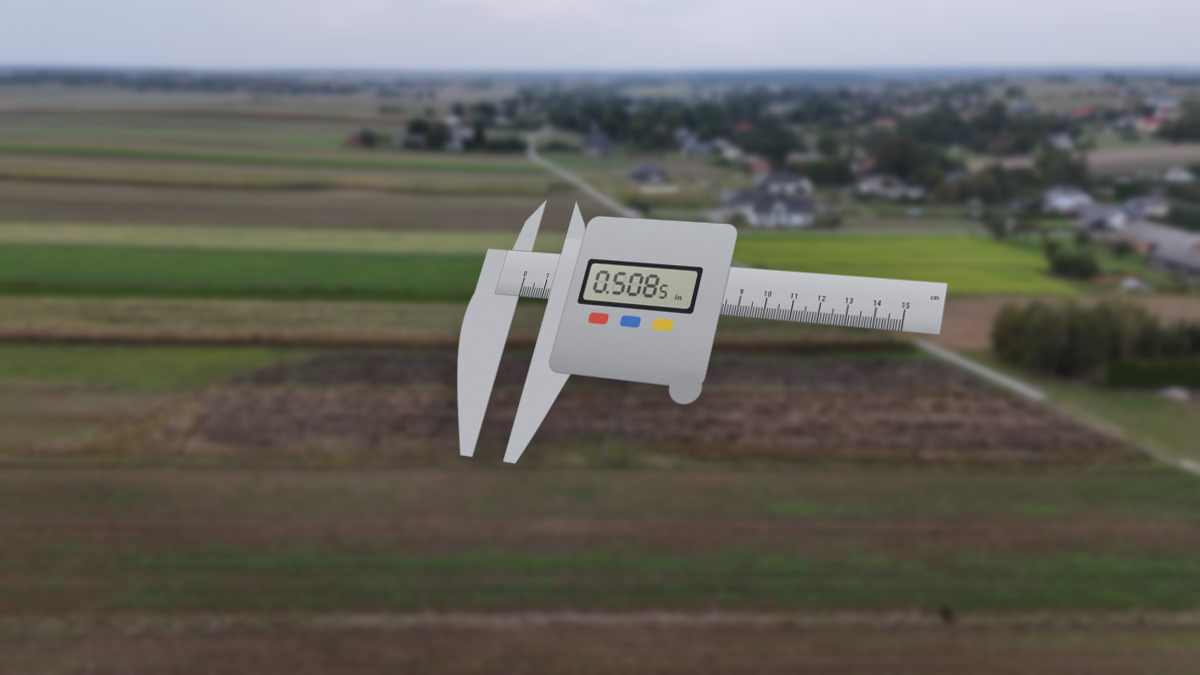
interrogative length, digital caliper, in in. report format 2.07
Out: 0.5085
